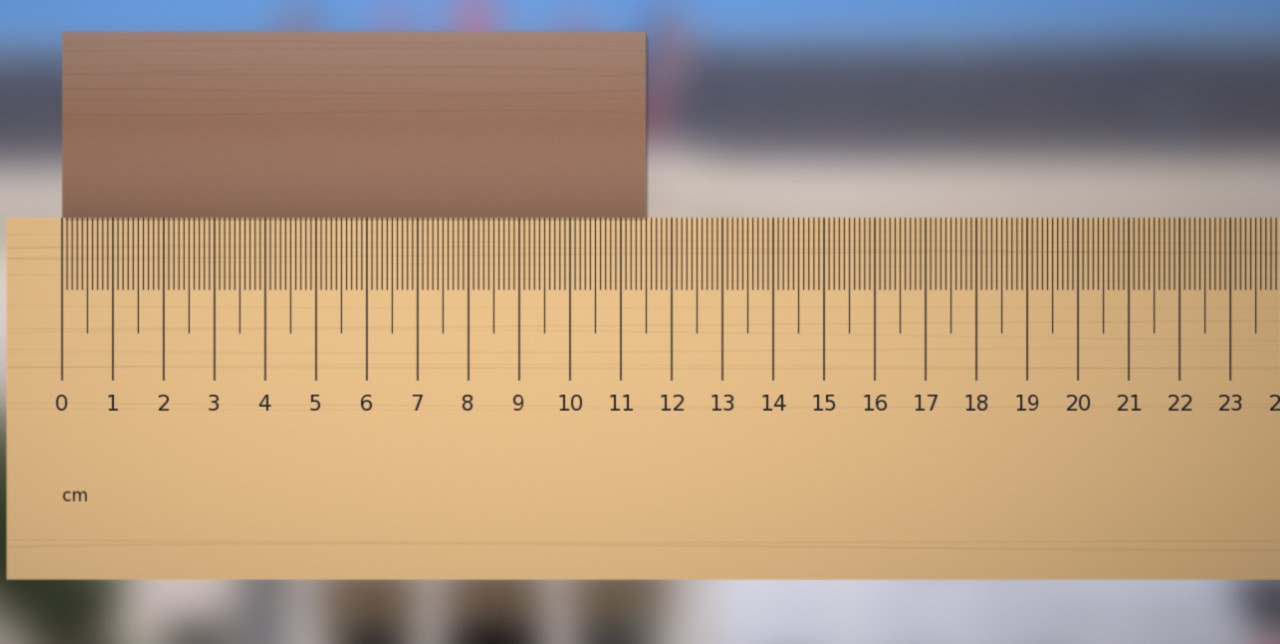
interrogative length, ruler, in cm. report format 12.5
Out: 11.5
